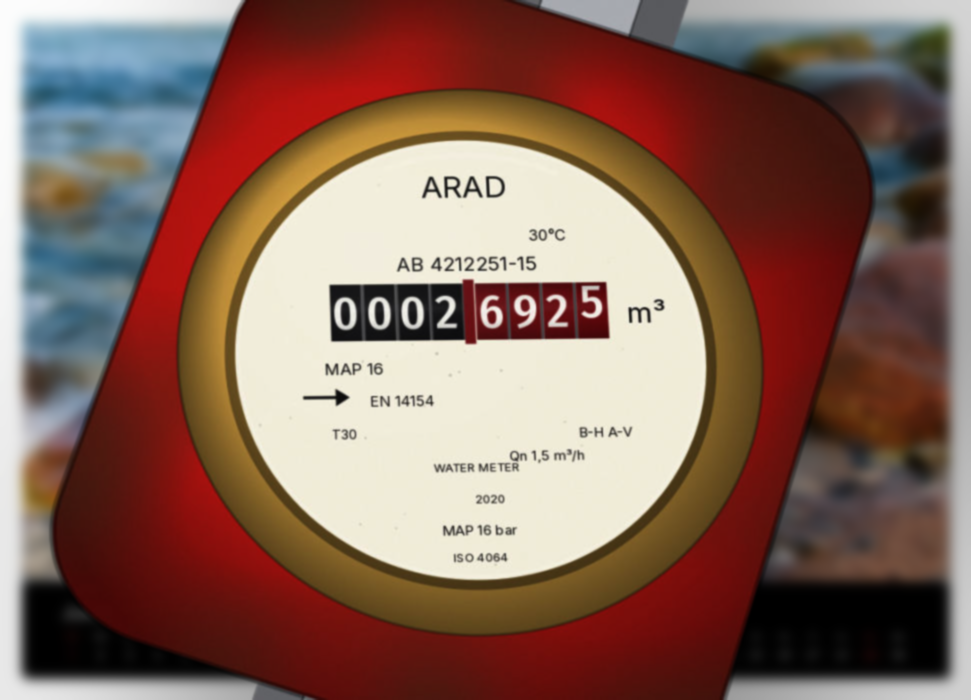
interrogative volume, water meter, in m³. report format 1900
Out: 2.6925
